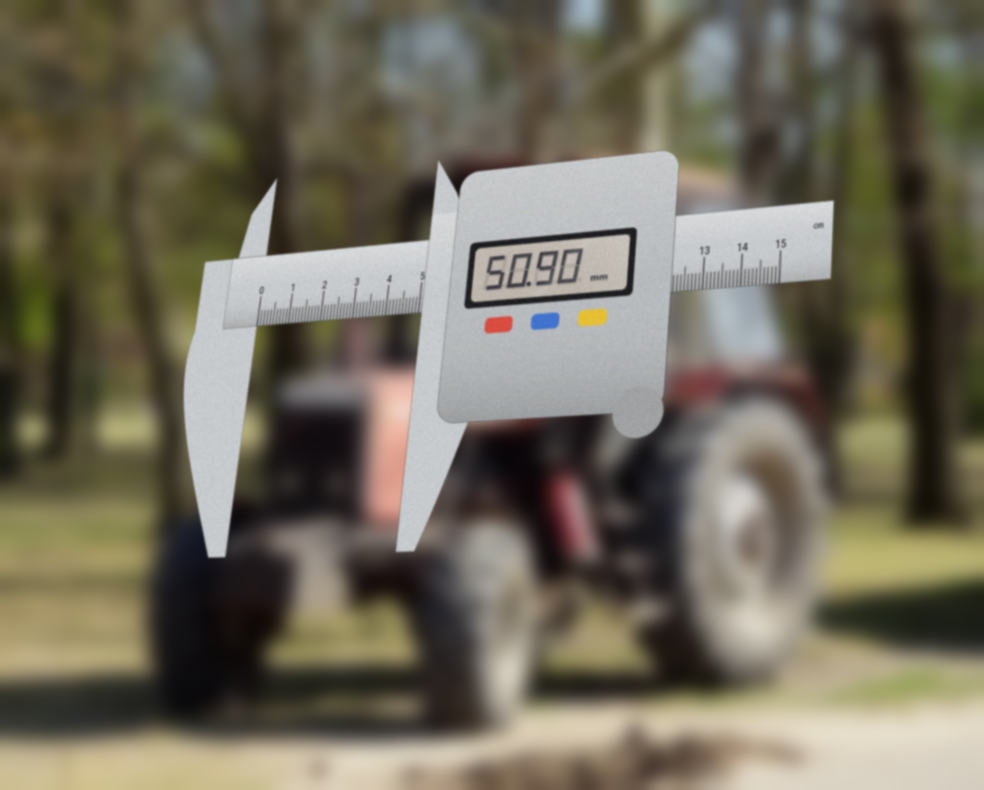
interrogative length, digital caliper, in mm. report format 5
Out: 50.90
